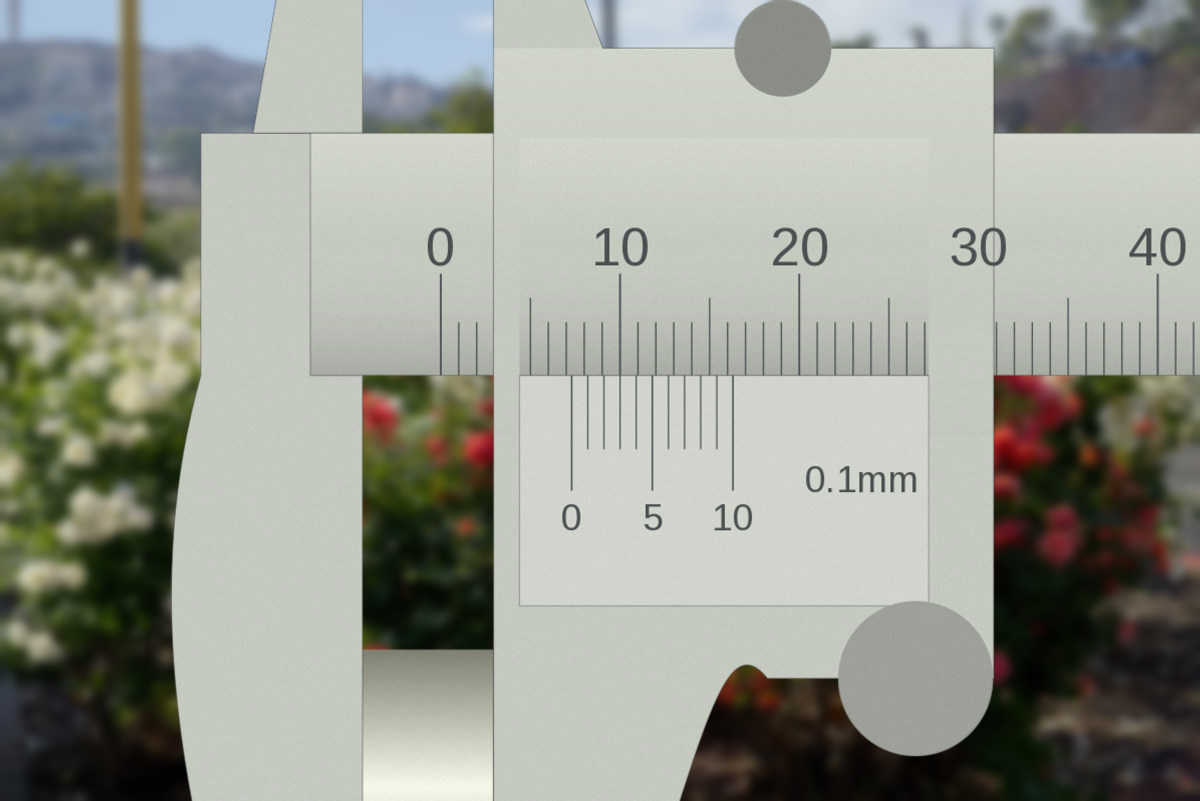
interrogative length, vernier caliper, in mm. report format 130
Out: 7.3
